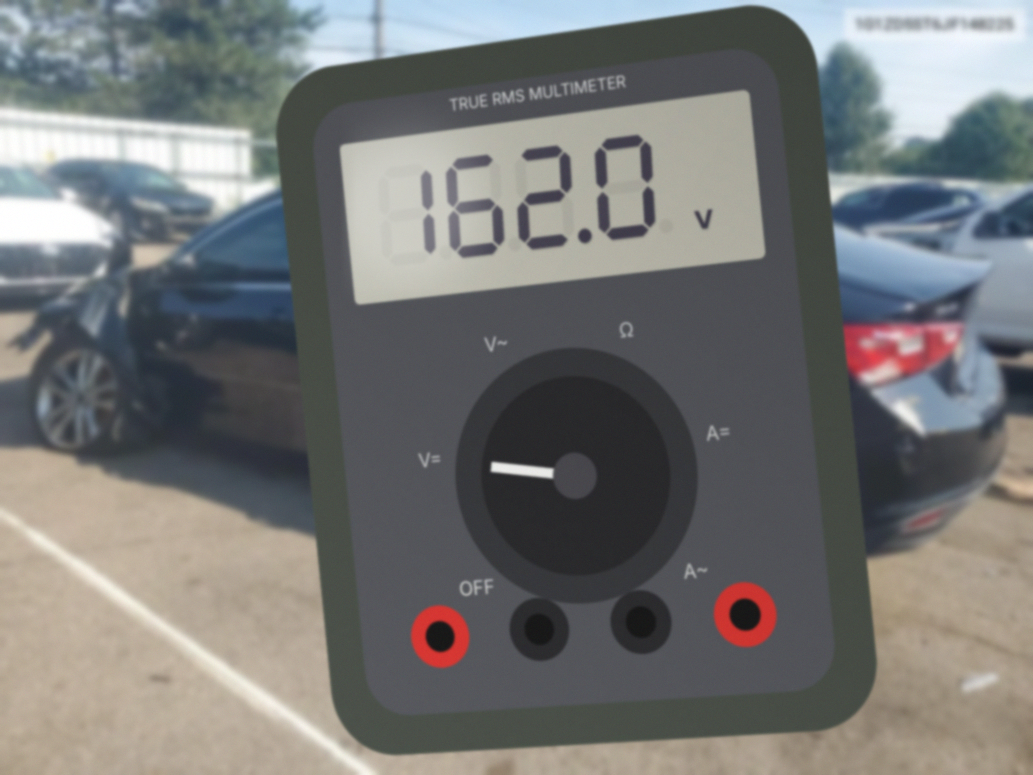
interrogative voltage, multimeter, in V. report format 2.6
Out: 162.0
